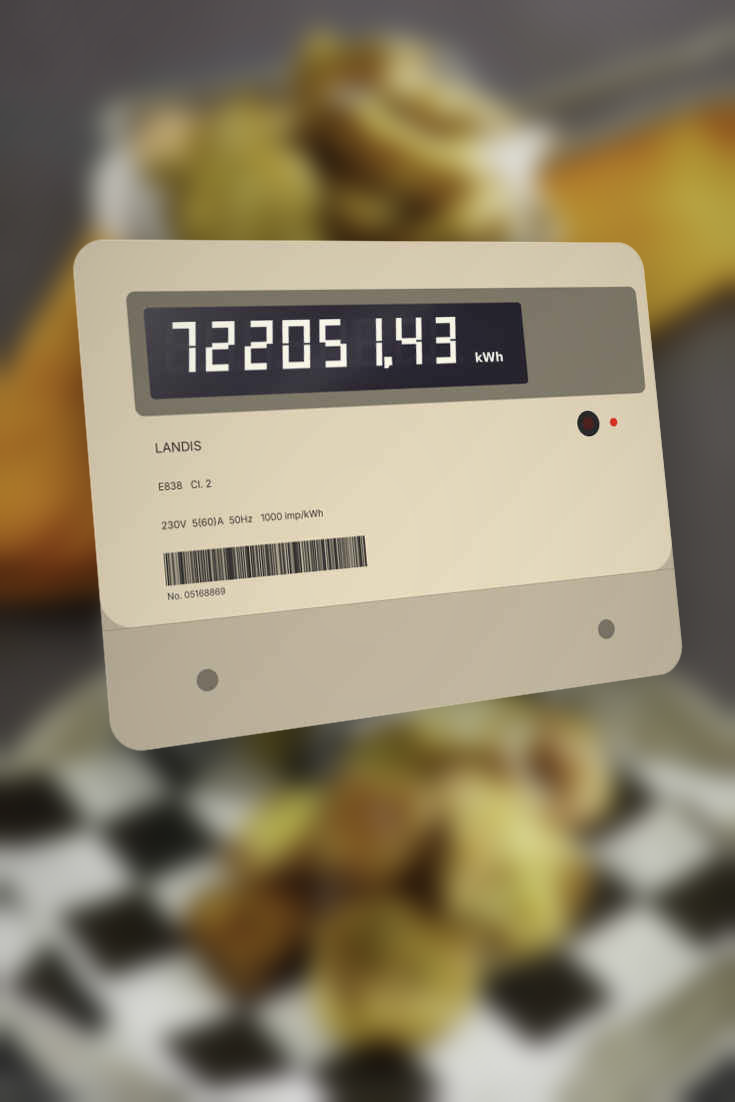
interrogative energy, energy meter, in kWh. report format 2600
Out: 722051.43
